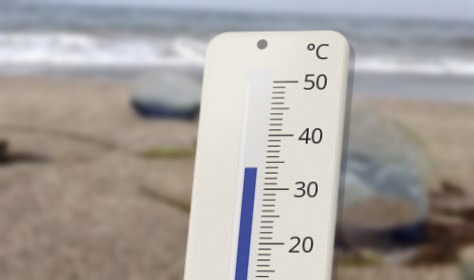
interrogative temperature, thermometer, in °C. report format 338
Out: 34
